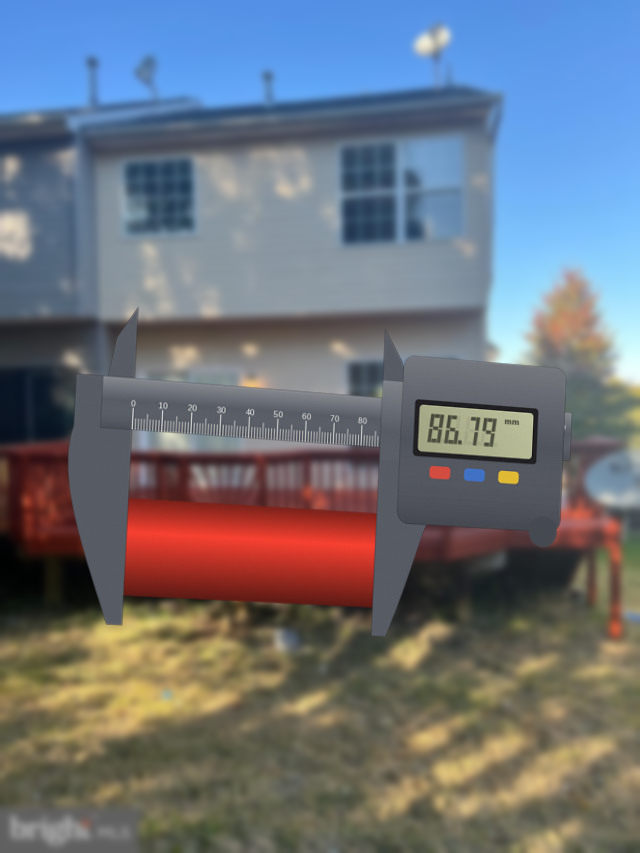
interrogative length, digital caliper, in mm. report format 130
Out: 86.79
